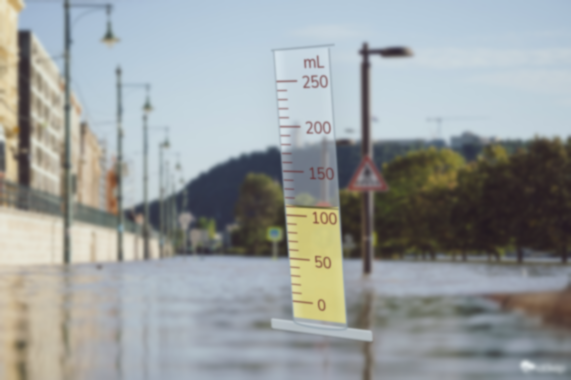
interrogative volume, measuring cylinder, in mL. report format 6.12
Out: 110
